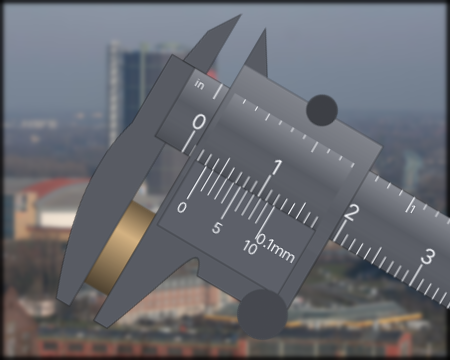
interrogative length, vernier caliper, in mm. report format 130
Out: 3.2
